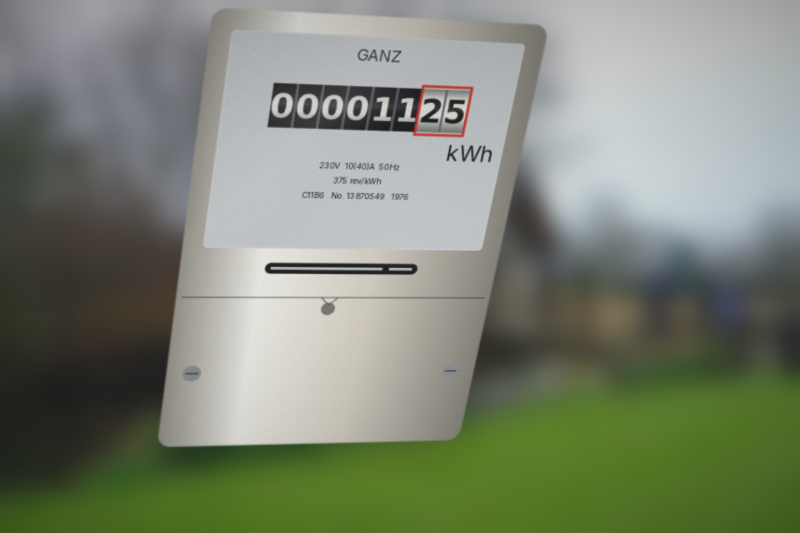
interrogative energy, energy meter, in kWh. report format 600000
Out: 11.25
